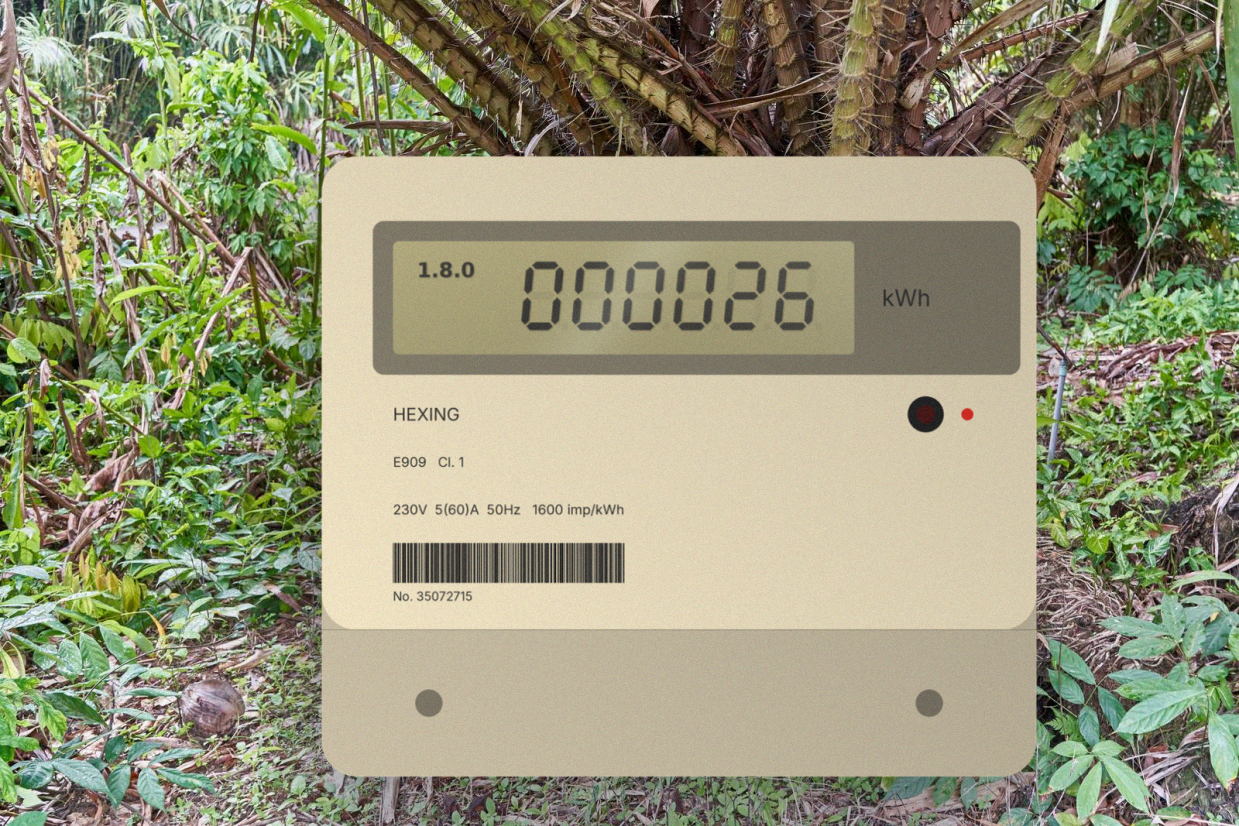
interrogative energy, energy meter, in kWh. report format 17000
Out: 26
